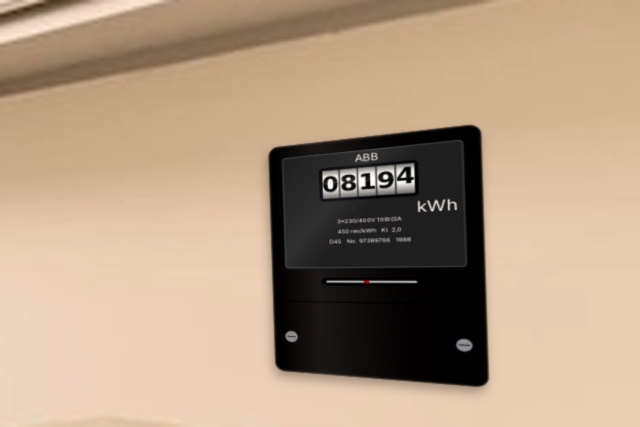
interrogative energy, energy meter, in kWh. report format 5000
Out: 8194
